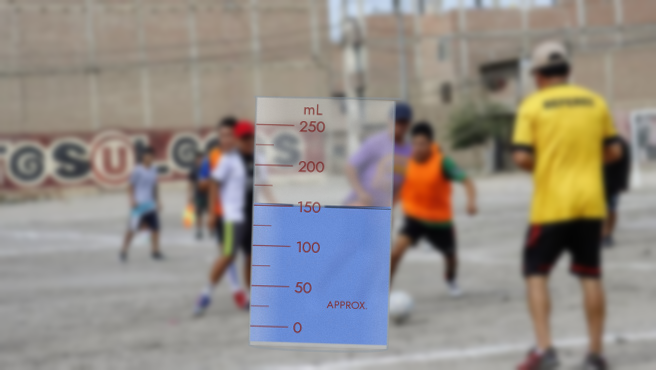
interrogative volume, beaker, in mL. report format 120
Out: 150
